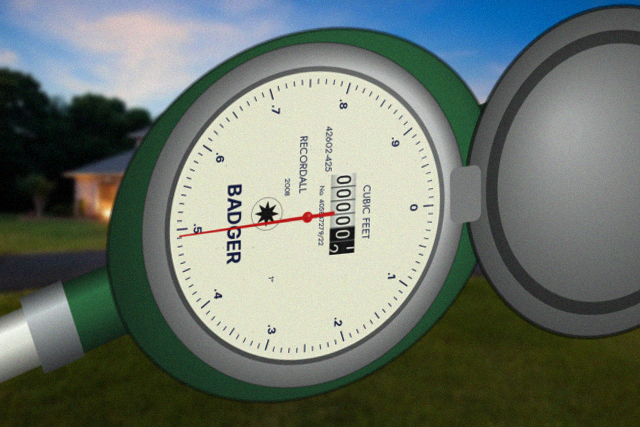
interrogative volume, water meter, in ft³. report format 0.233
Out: 1.49
